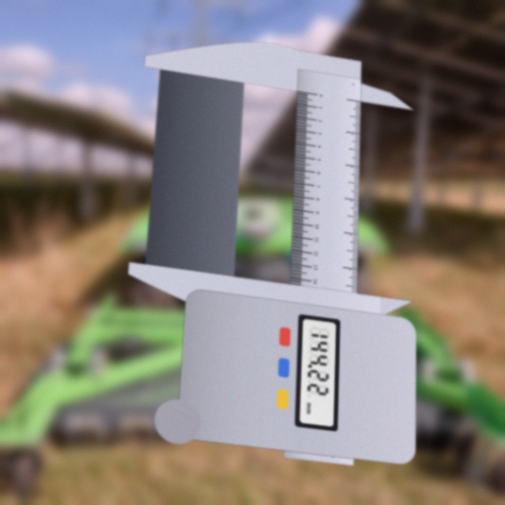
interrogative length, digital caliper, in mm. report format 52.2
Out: 144.22
